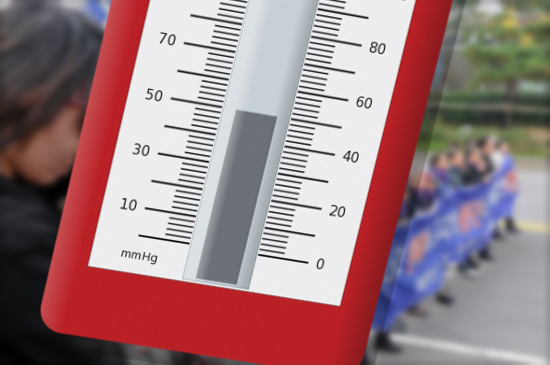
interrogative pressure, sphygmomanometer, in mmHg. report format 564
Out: 50
